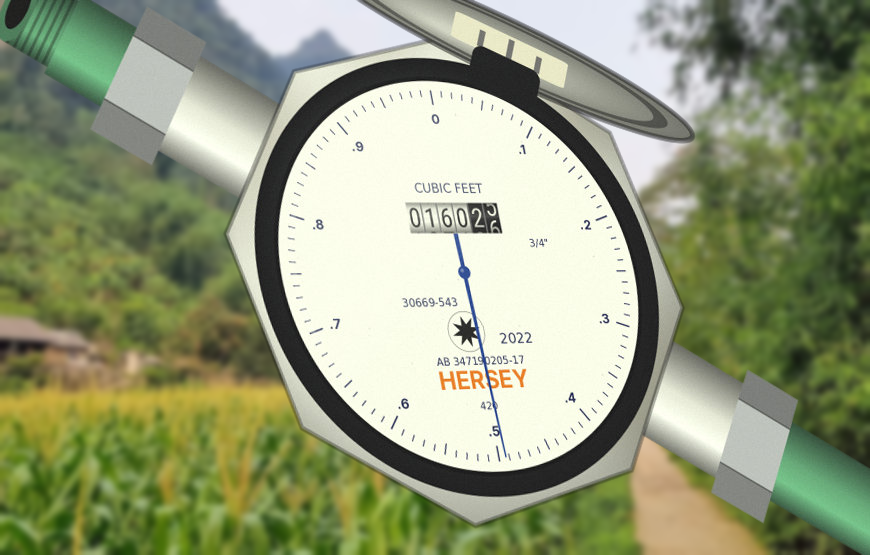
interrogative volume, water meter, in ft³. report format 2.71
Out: 16025.49
